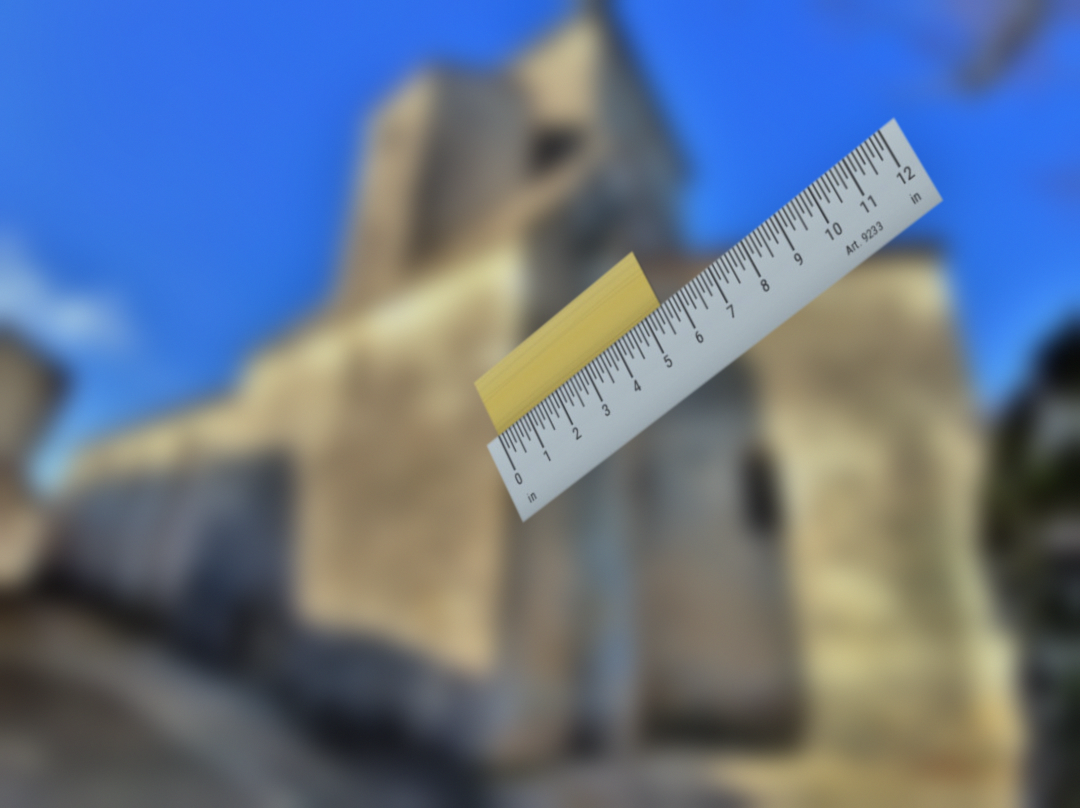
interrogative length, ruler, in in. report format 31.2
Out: 5.5
